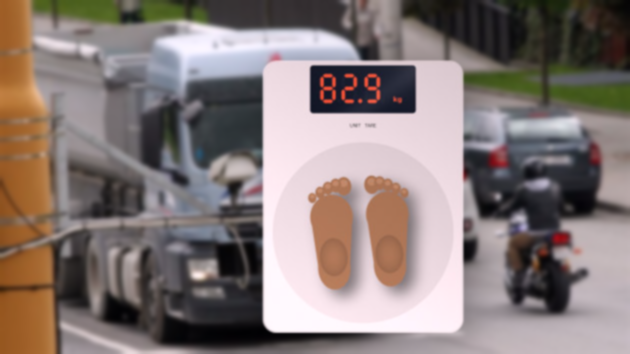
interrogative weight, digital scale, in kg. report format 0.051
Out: 82.9
